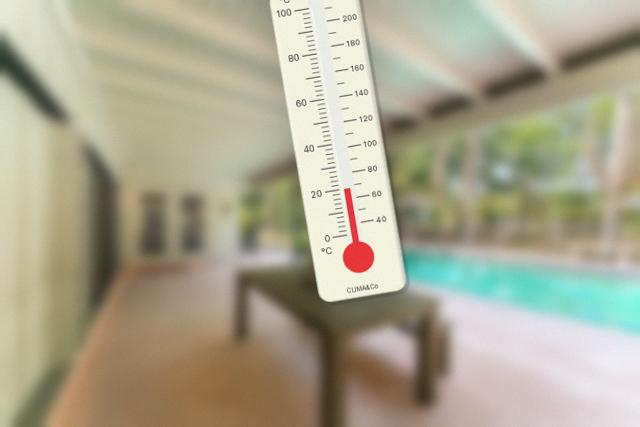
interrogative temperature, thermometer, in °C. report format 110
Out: 20
